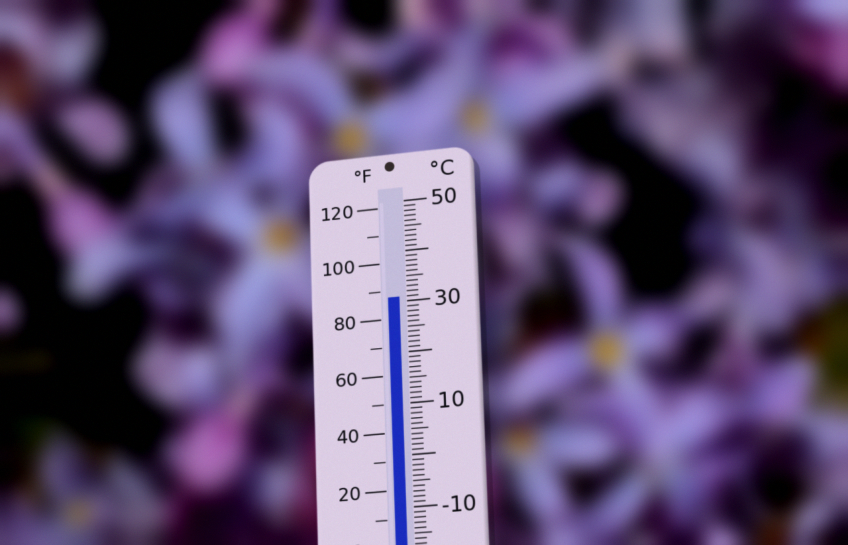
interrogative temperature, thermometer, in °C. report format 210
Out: 31
